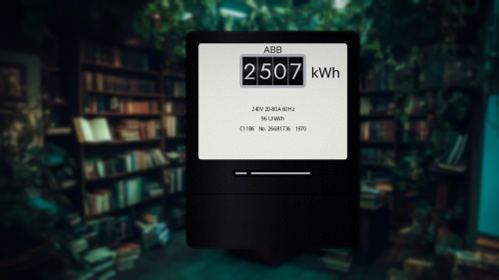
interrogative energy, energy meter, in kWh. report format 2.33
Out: 2507
